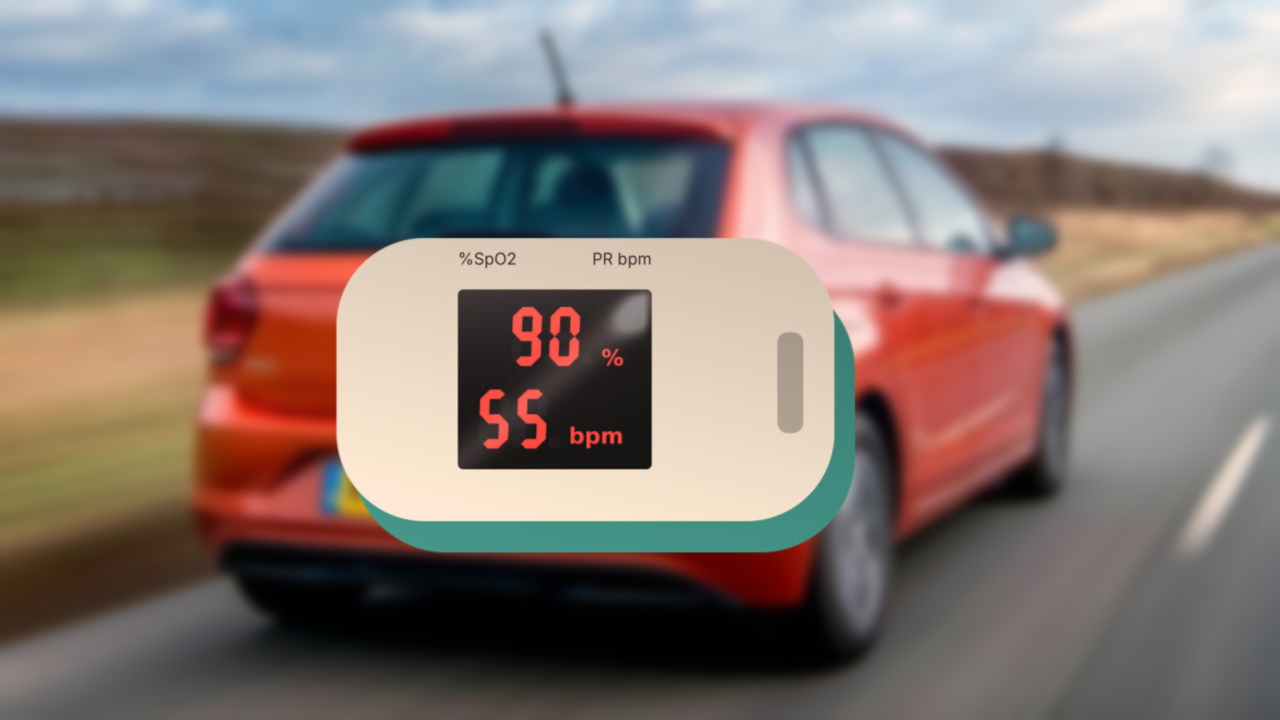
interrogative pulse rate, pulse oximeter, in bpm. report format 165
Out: 55
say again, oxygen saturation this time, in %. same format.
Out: 90
